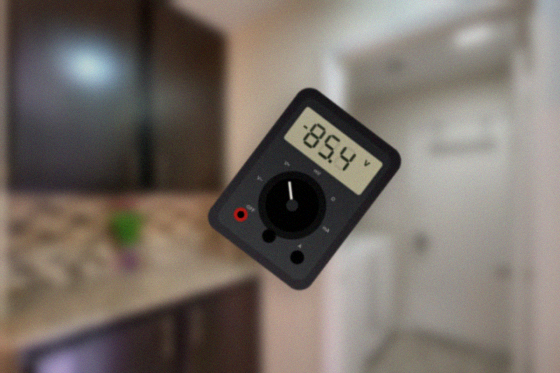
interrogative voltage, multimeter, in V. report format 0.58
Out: -85.4
